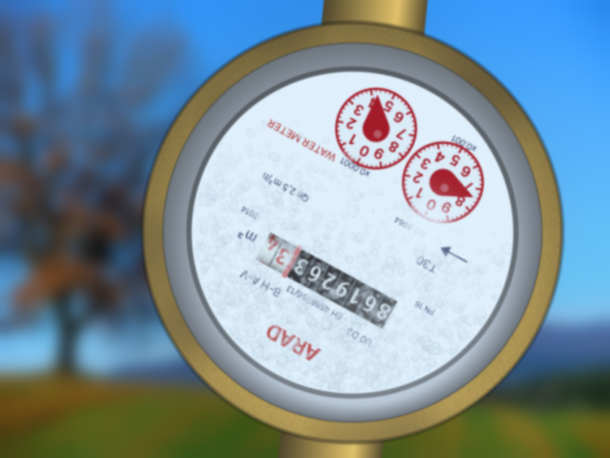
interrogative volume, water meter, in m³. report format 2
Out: 8619263.3374
